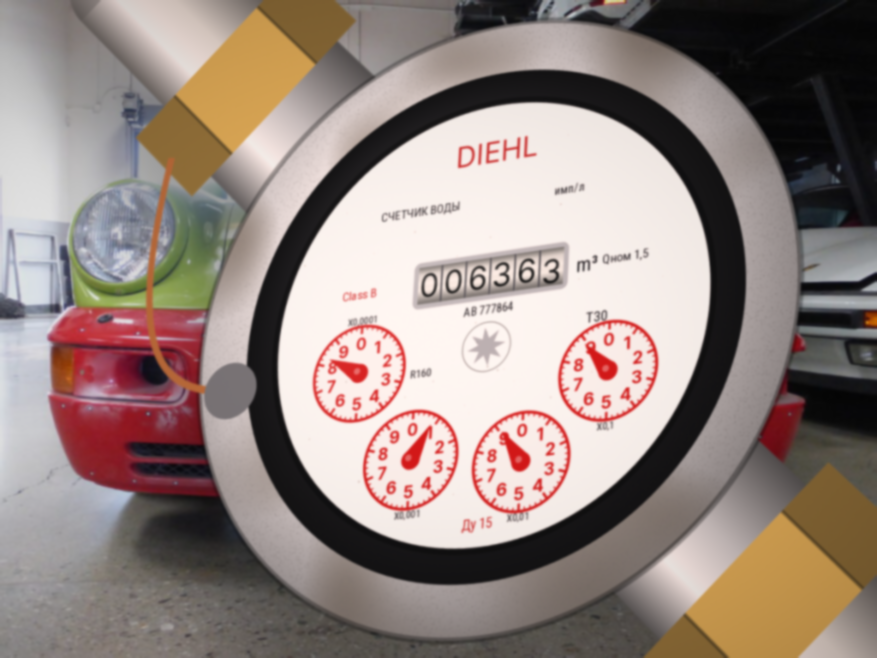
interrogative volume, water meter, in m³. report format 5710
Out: 6362.8908
